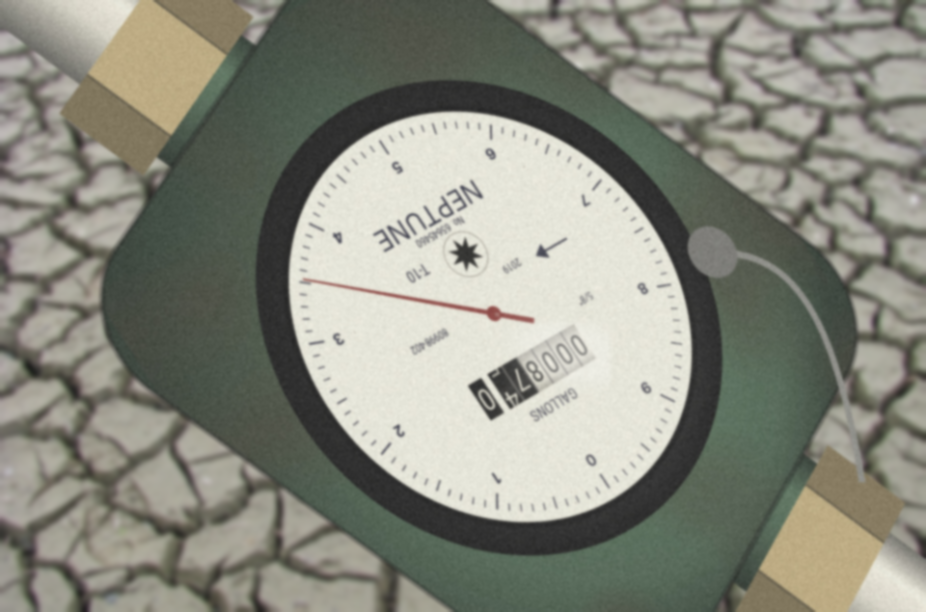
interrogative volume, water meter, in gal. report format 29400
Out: 8743.5
